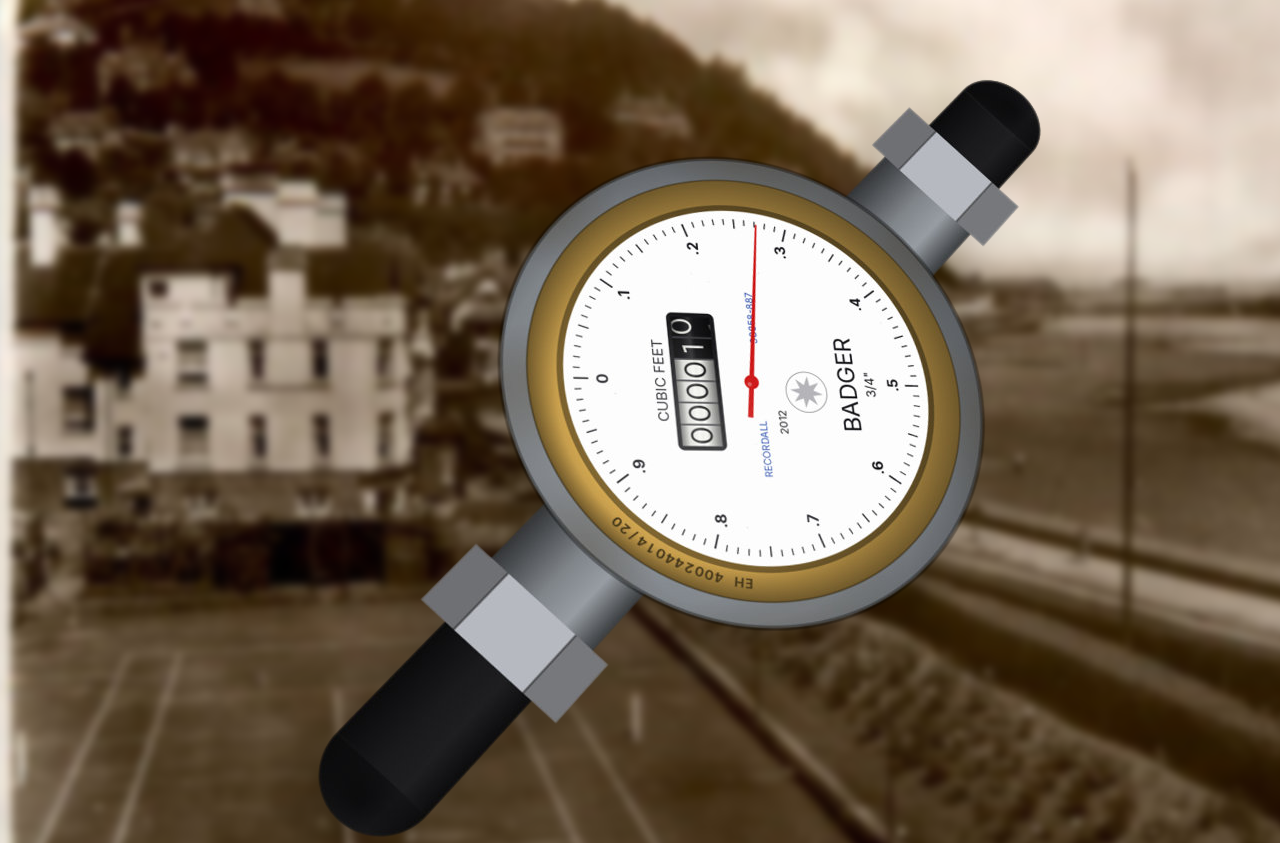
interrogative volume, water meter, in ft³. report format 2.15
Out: 10.27
